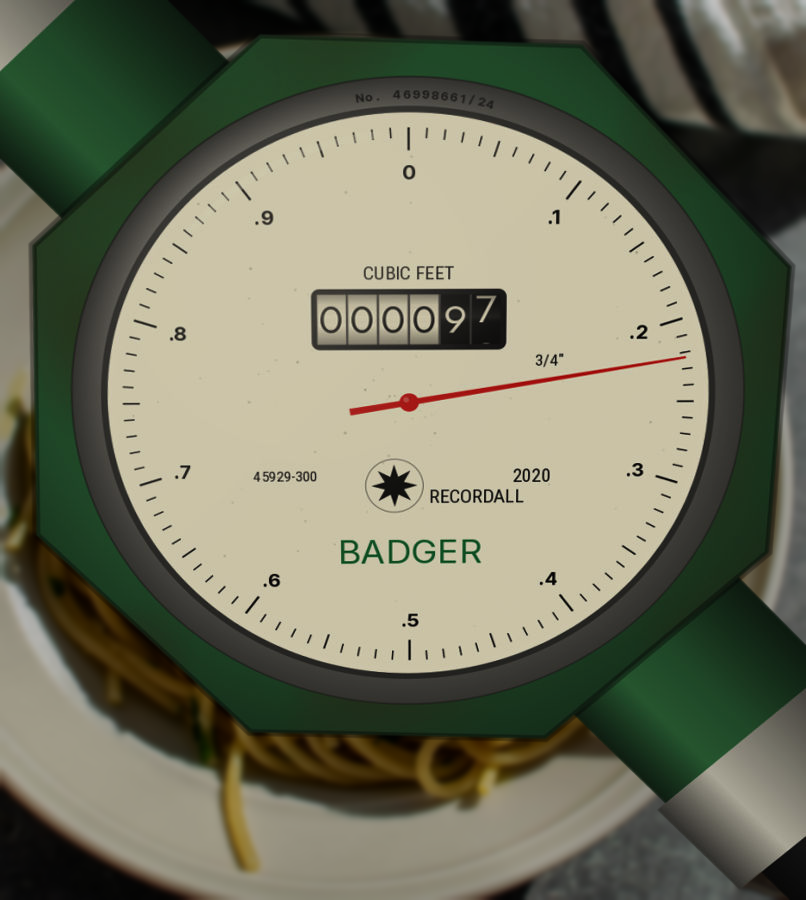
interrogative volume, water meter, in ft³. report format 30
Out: 97.22
